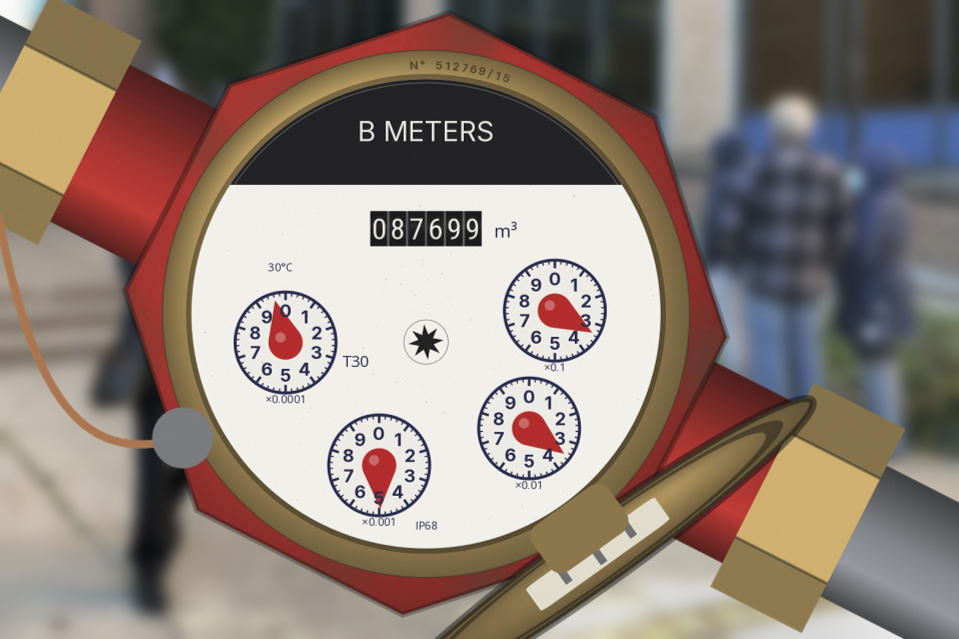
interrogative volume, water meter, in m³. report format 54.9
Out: 87699.3349
